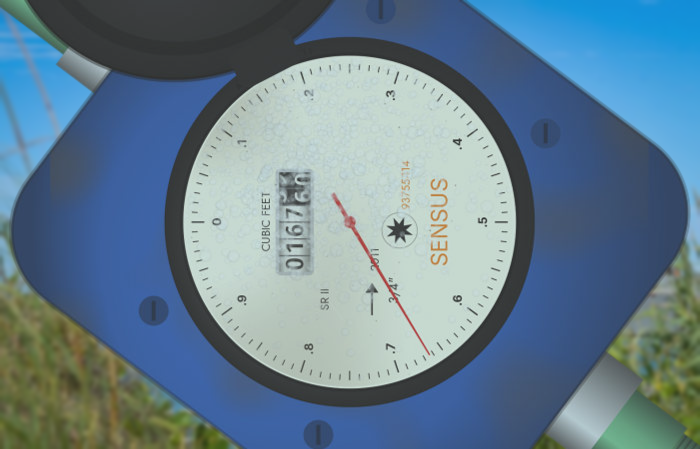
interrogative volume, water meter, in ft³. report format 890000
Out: 16759.66
